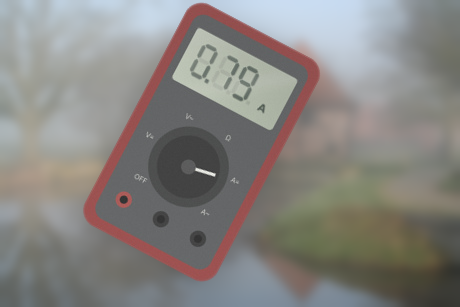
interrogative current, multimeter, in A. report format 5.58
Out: 0.79
